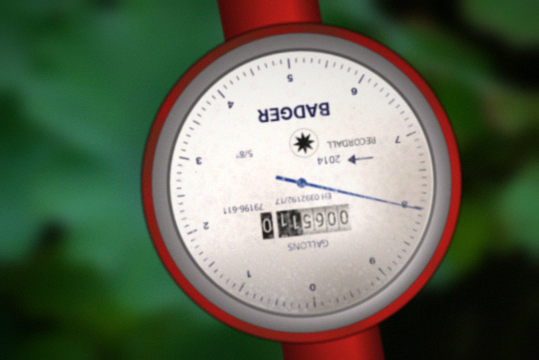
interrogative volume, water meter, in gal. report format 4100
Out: 65108.0
